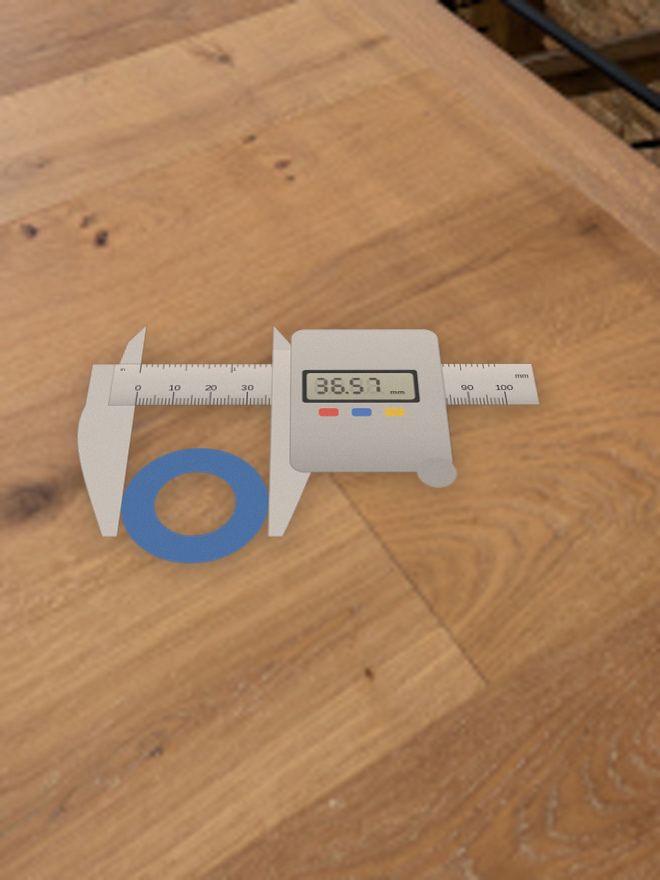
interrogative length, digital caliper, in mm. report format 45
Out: 36.57
